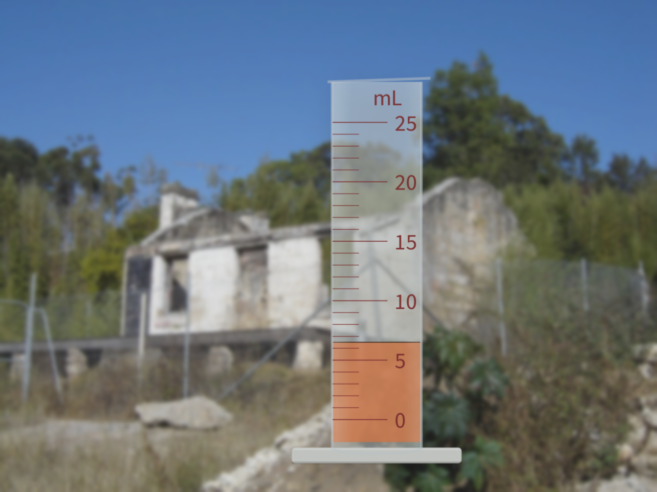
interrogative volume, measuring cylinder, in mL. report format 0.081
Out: 6.5
